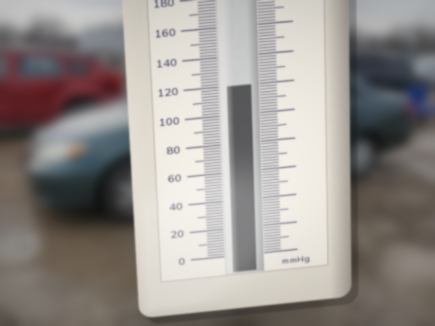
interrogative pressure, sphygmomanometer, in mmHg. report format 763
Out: 120
